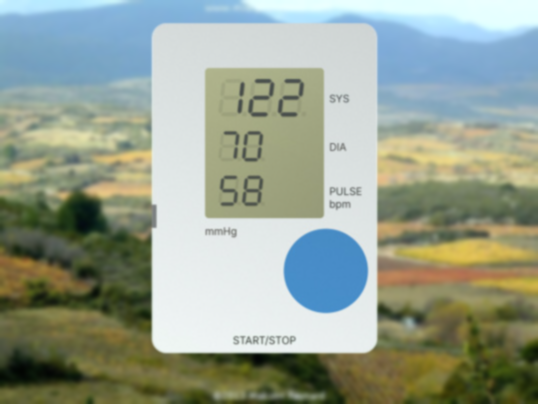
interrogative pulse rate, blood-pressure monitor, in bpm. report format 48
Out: 58
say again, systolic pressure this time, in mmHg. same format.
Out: 122
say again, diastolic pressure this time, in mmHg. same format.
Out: 70
